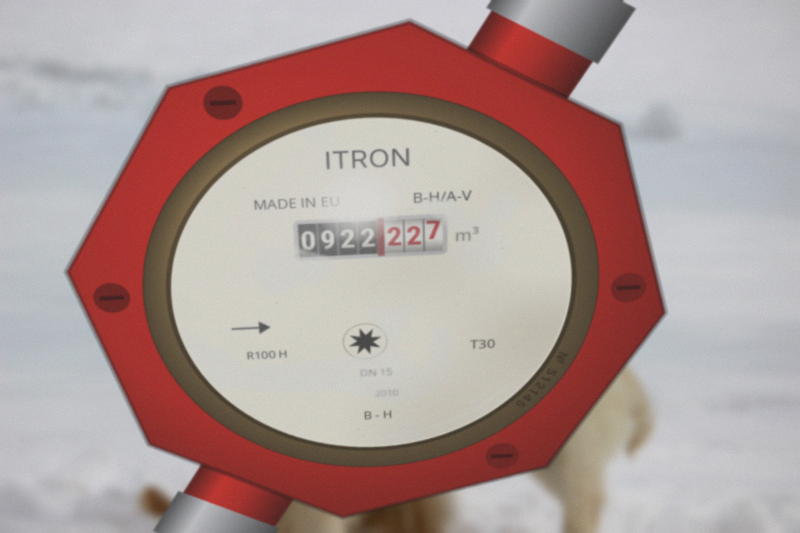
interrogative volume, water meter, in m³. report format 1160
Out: 922.227
